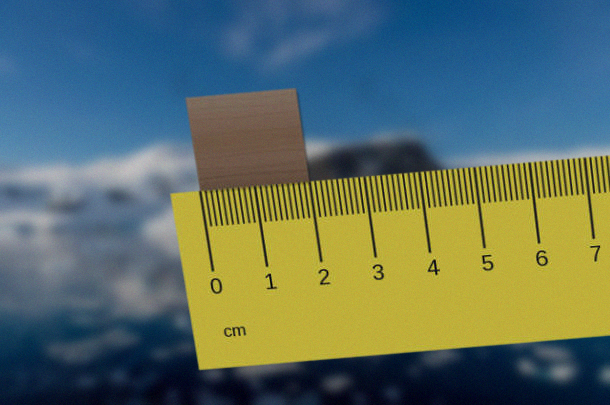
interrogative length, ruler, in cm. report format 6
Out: 2
